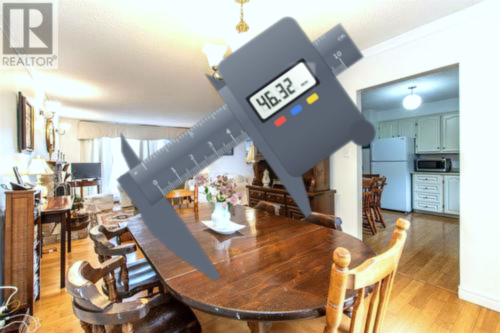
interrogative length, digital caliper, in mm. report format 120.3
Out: 46.32
